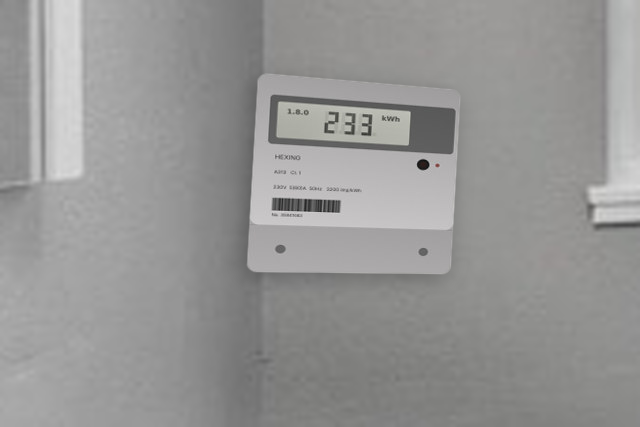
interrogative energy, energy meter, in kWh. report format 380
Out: 233
